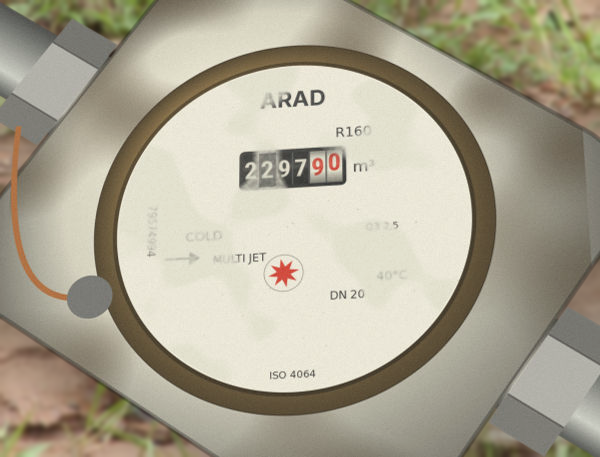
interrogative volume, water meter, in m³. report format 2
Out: 2297.90
